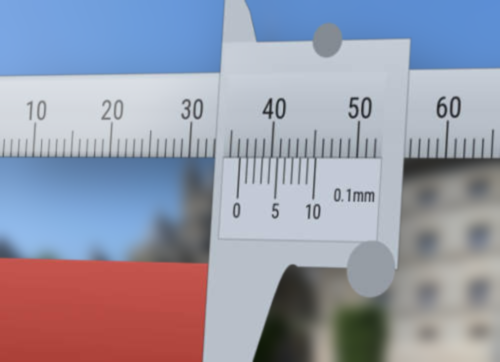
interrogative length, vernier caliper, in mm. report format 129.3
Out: 36.2
